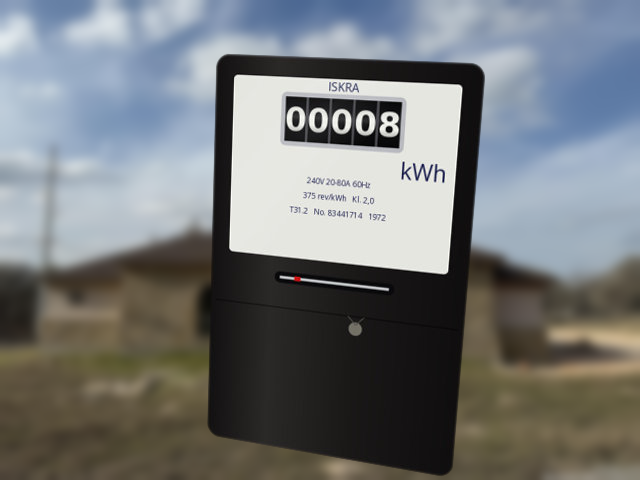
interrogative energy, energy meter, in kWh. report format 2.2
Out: 8
